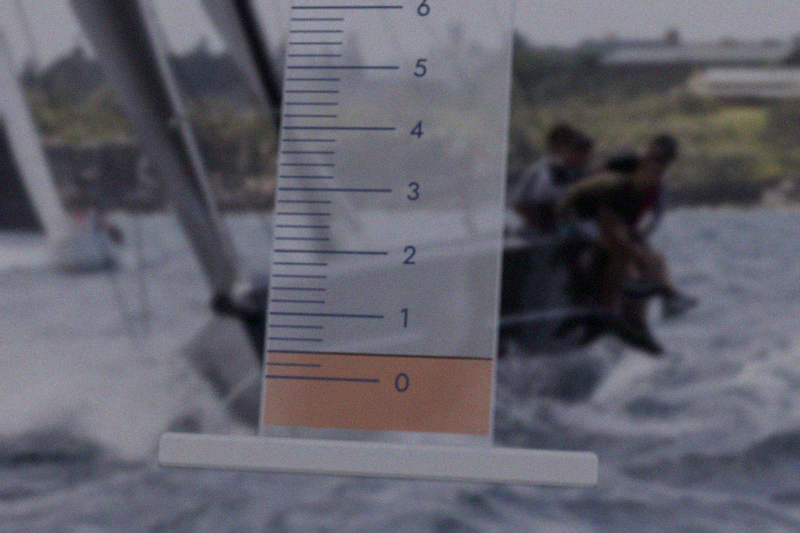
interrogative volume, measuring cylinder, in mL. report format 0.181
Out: 0.4
